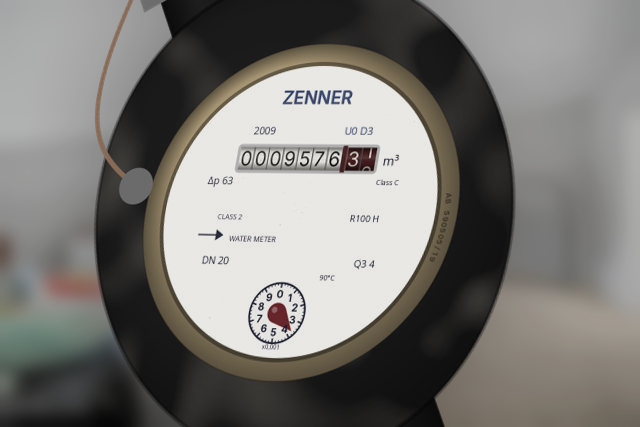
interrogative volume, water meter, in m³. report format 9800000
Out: 9576.313
